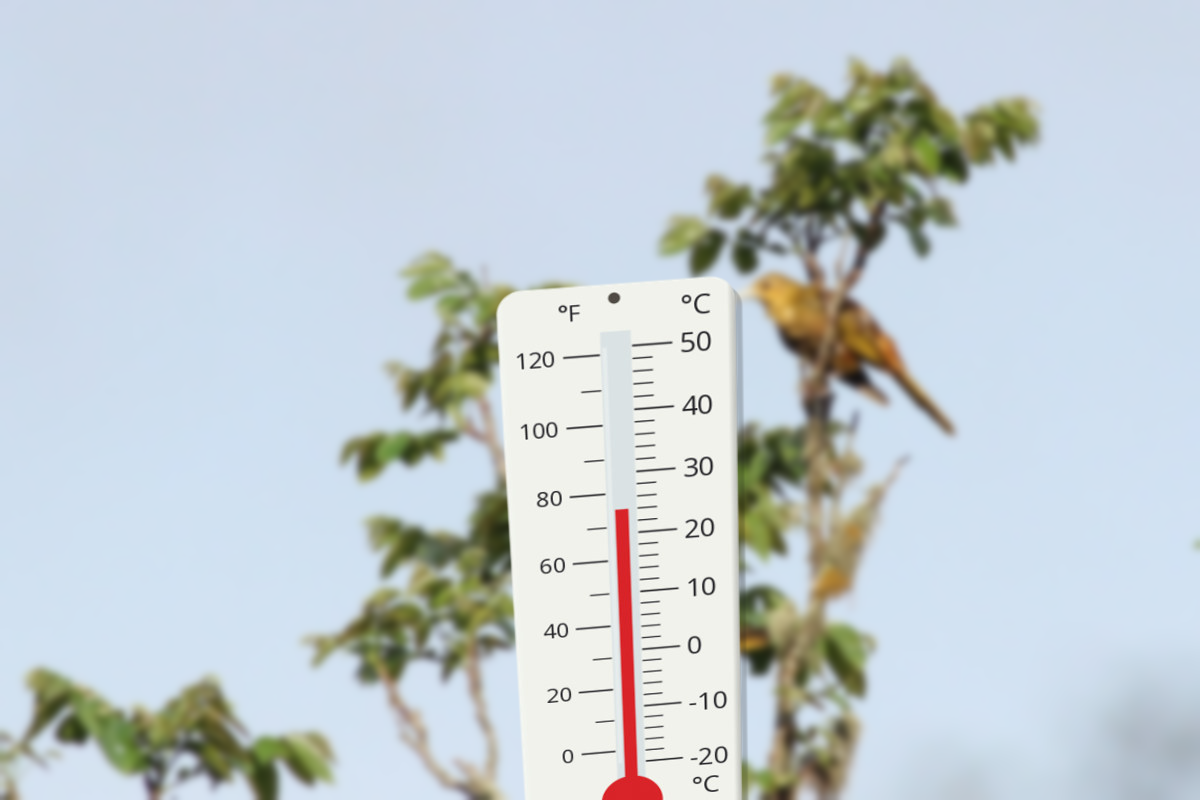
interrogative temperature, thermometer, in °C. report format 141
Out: 24
